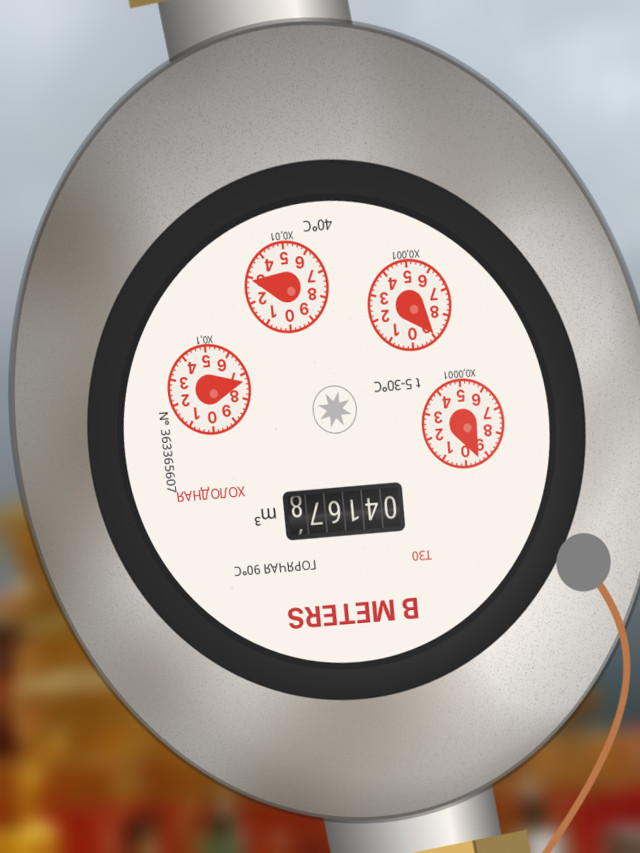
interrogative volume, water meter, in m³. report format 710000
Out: 41677.7289
